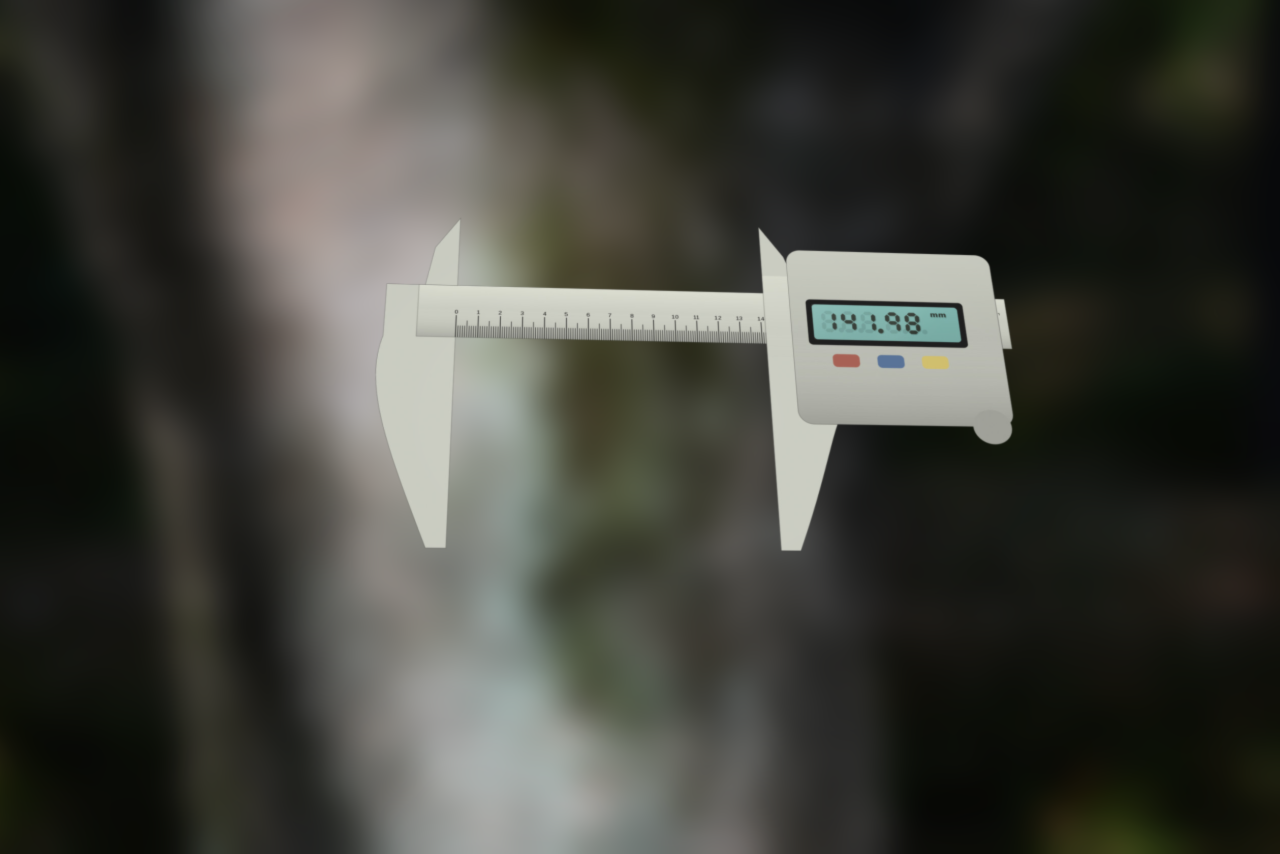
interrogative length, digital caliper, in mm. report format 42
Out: 141.98
